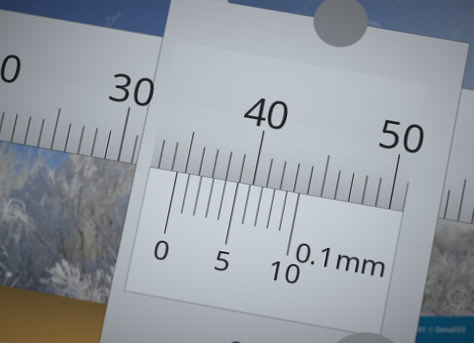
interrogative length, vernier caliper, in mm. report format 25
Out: 34.4
